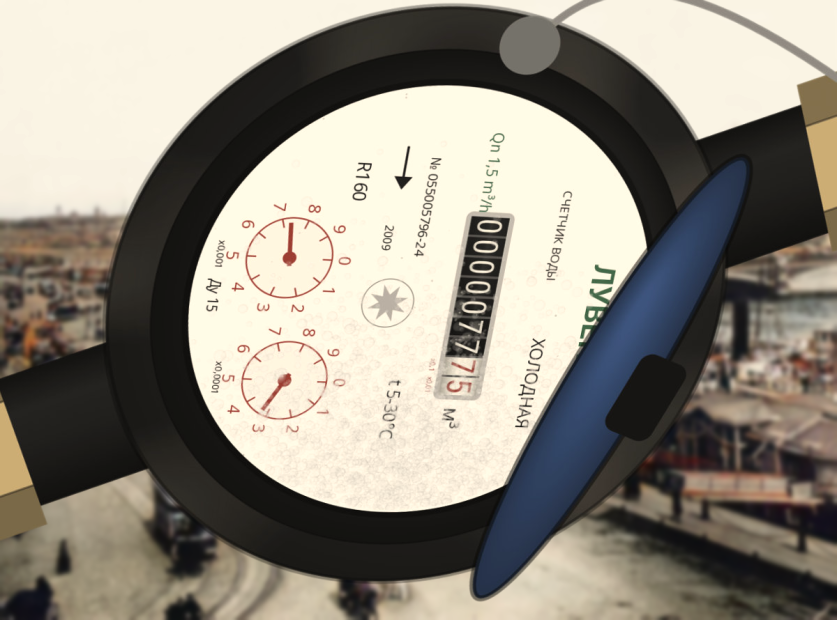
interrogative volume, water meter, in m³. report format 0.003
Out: 77.7573
